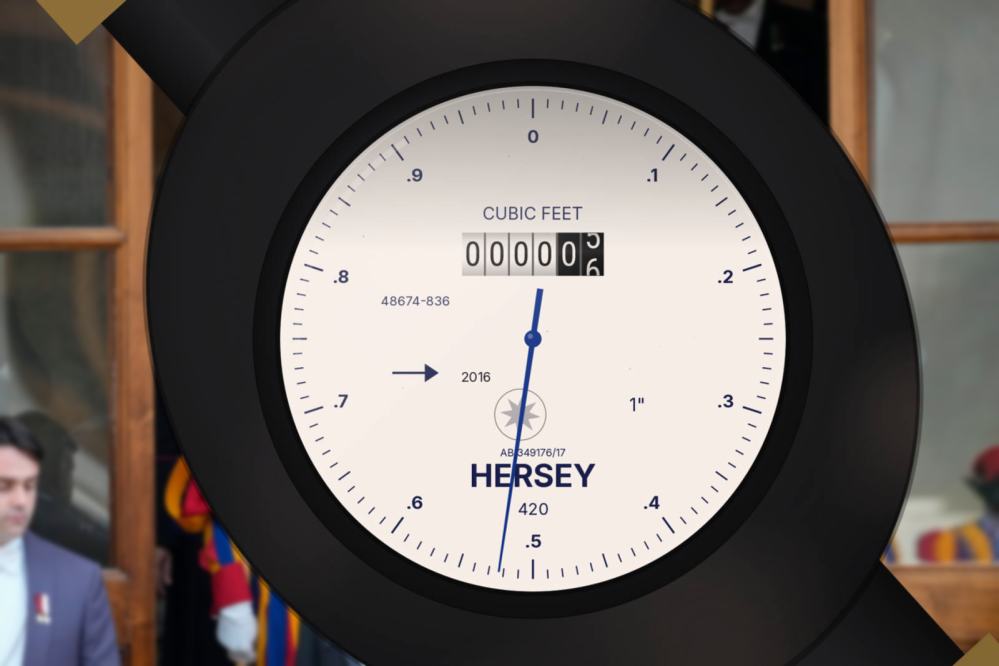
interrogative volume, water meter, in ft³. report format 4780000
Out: 5.52
